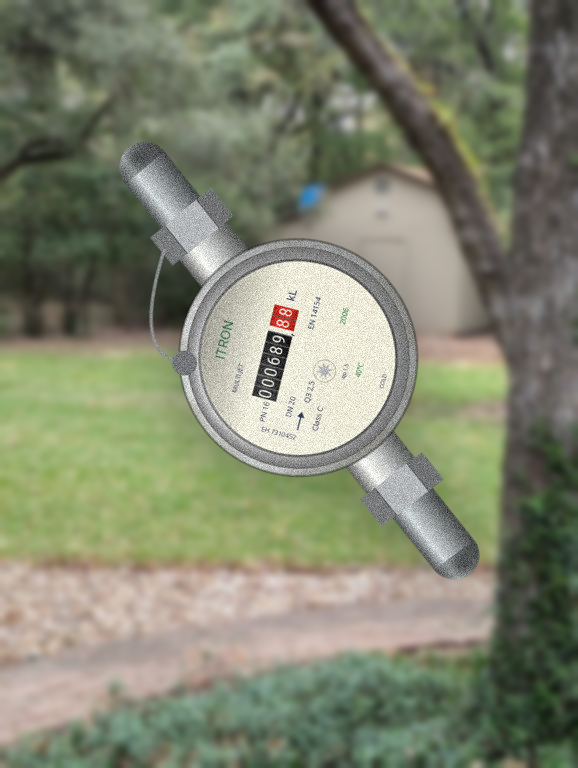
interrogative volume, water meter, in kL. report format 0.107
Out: 689.88
